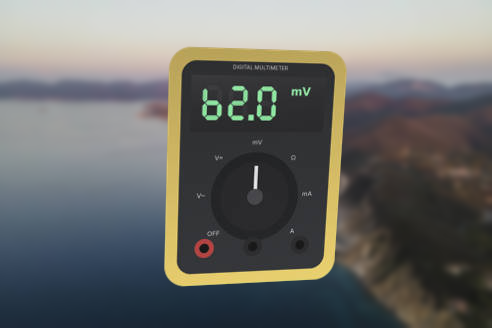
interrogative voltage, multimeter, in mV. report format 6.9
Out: 62.0
